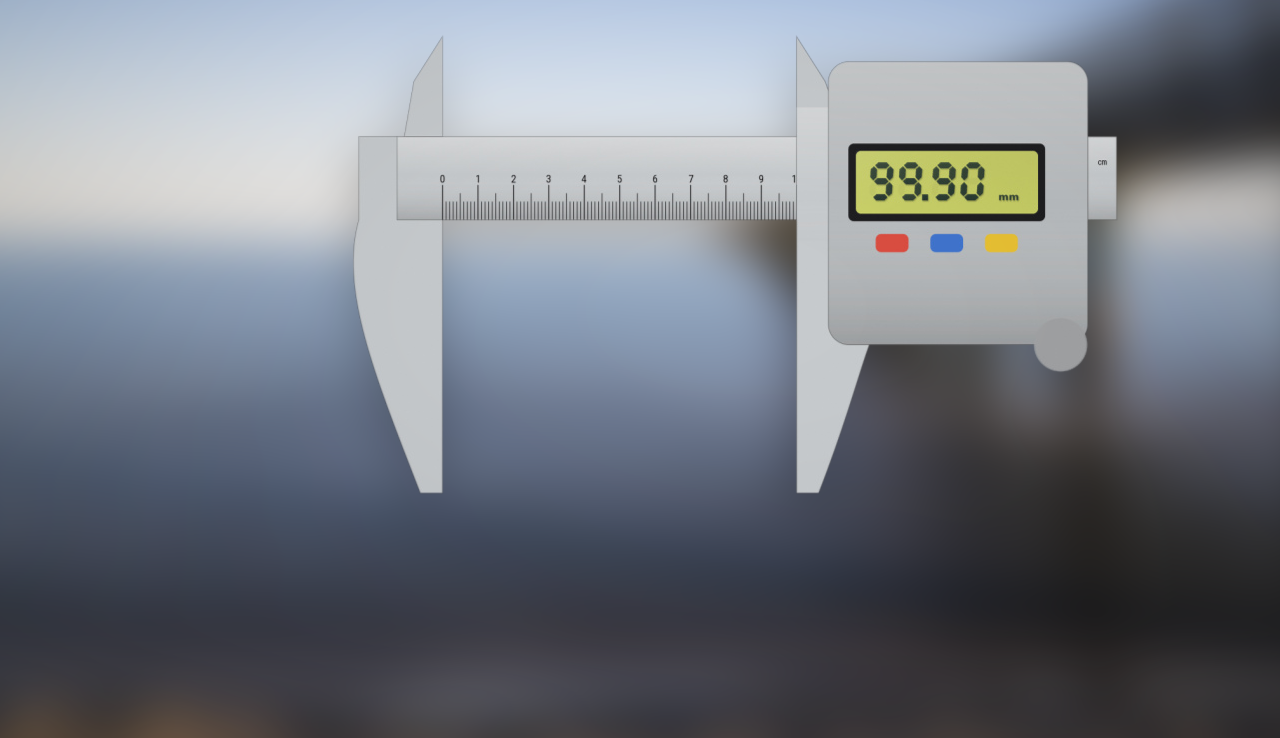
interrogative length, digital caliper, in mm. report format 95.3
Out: 99.90
